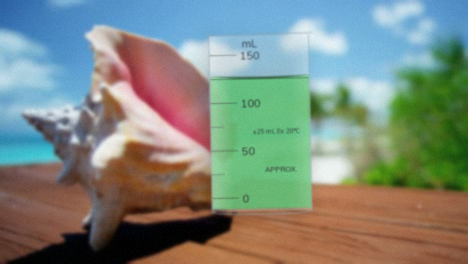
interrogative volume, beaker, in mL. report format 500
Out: 125
